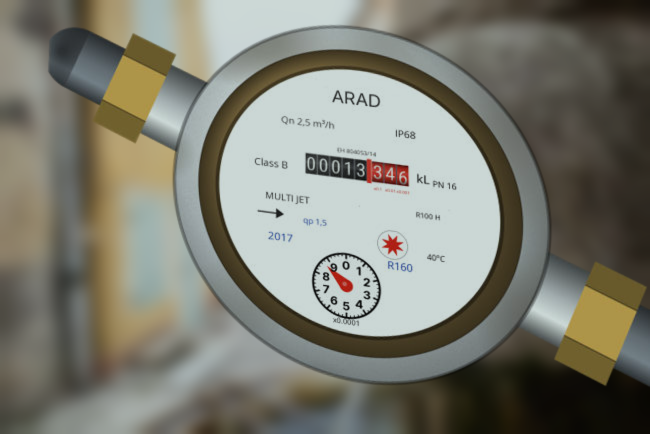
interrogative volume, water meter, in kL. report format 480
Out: 13.3458
